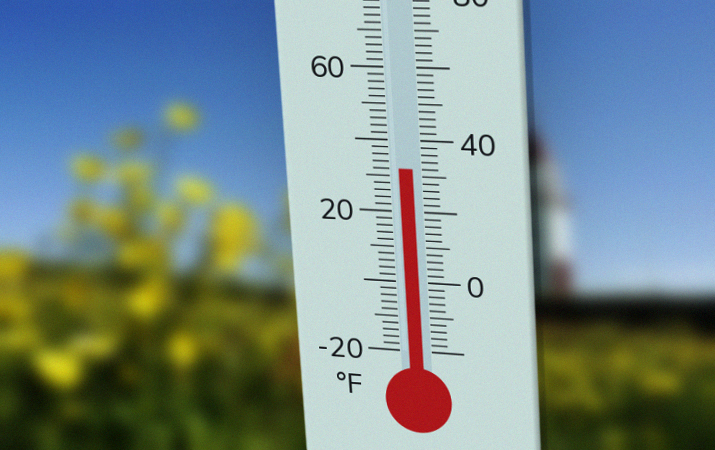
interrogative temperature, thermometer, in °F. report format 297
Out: 32
